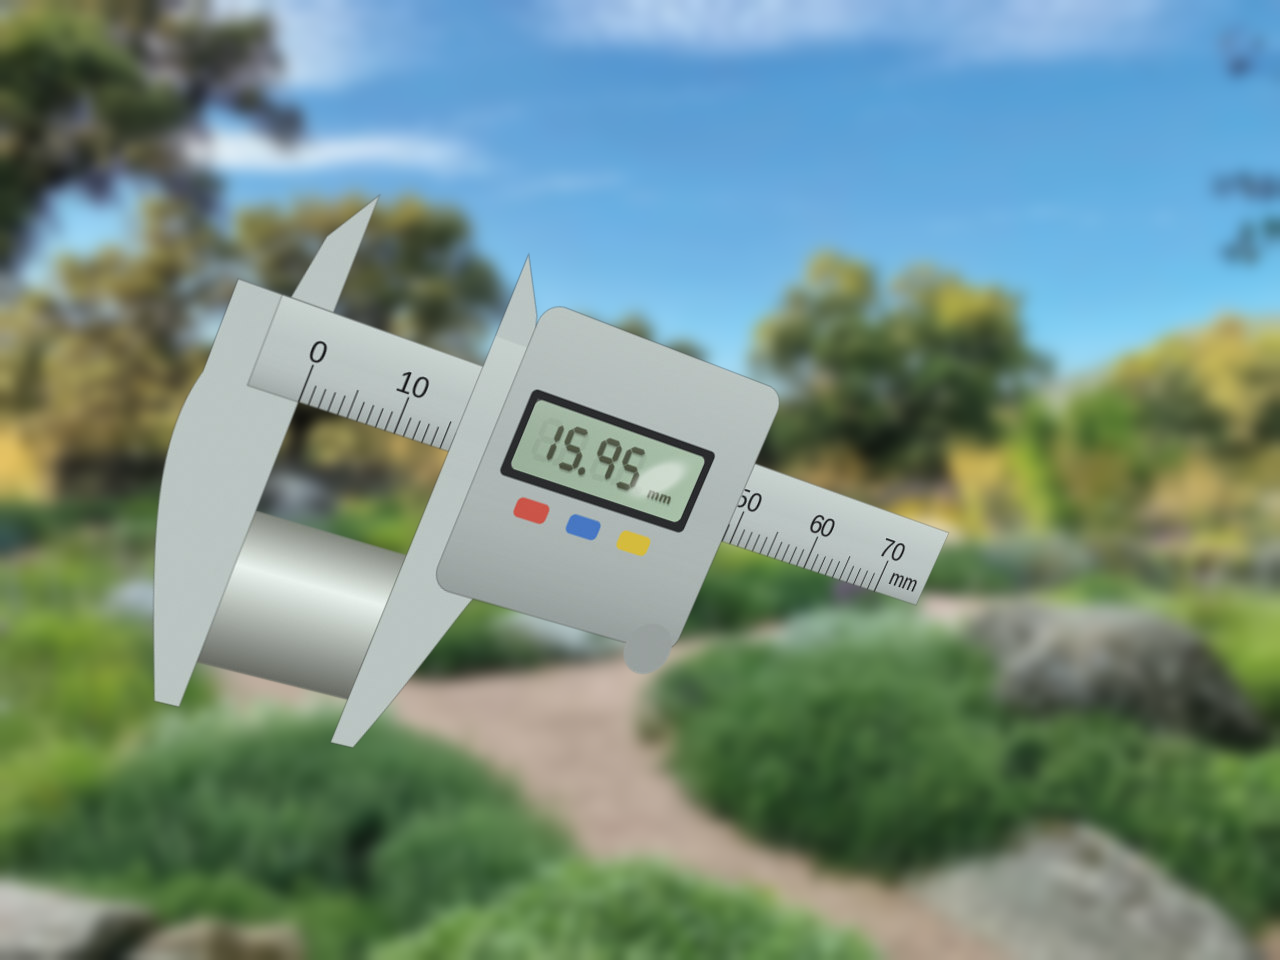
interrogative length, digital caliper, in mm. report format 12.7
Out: 15.95
